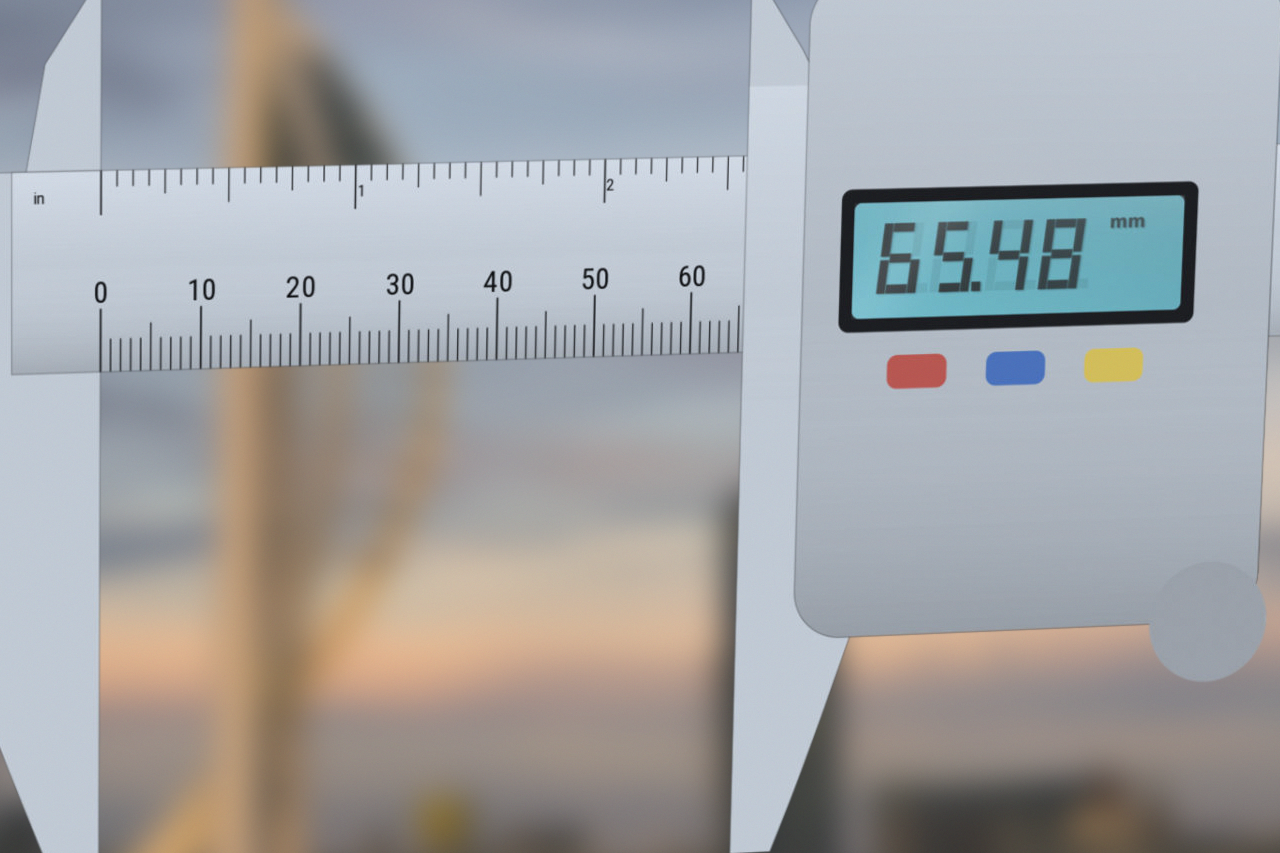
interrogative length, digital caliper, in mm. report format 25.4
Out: 65.48
